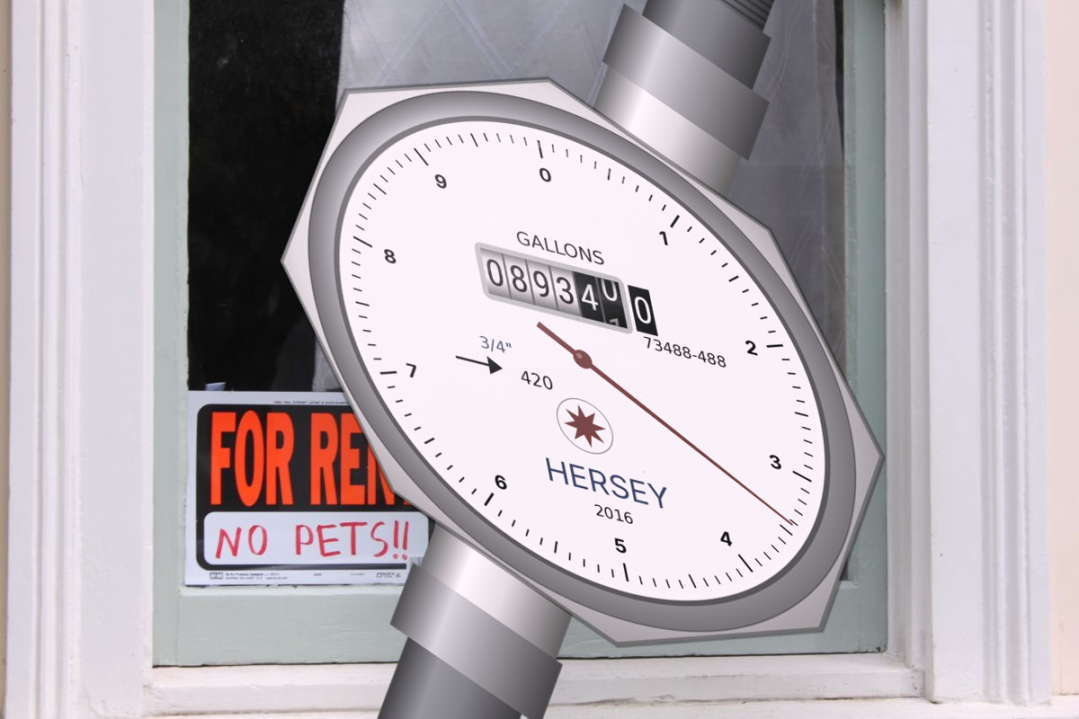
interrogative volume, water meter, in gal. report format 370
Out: 893403.4
